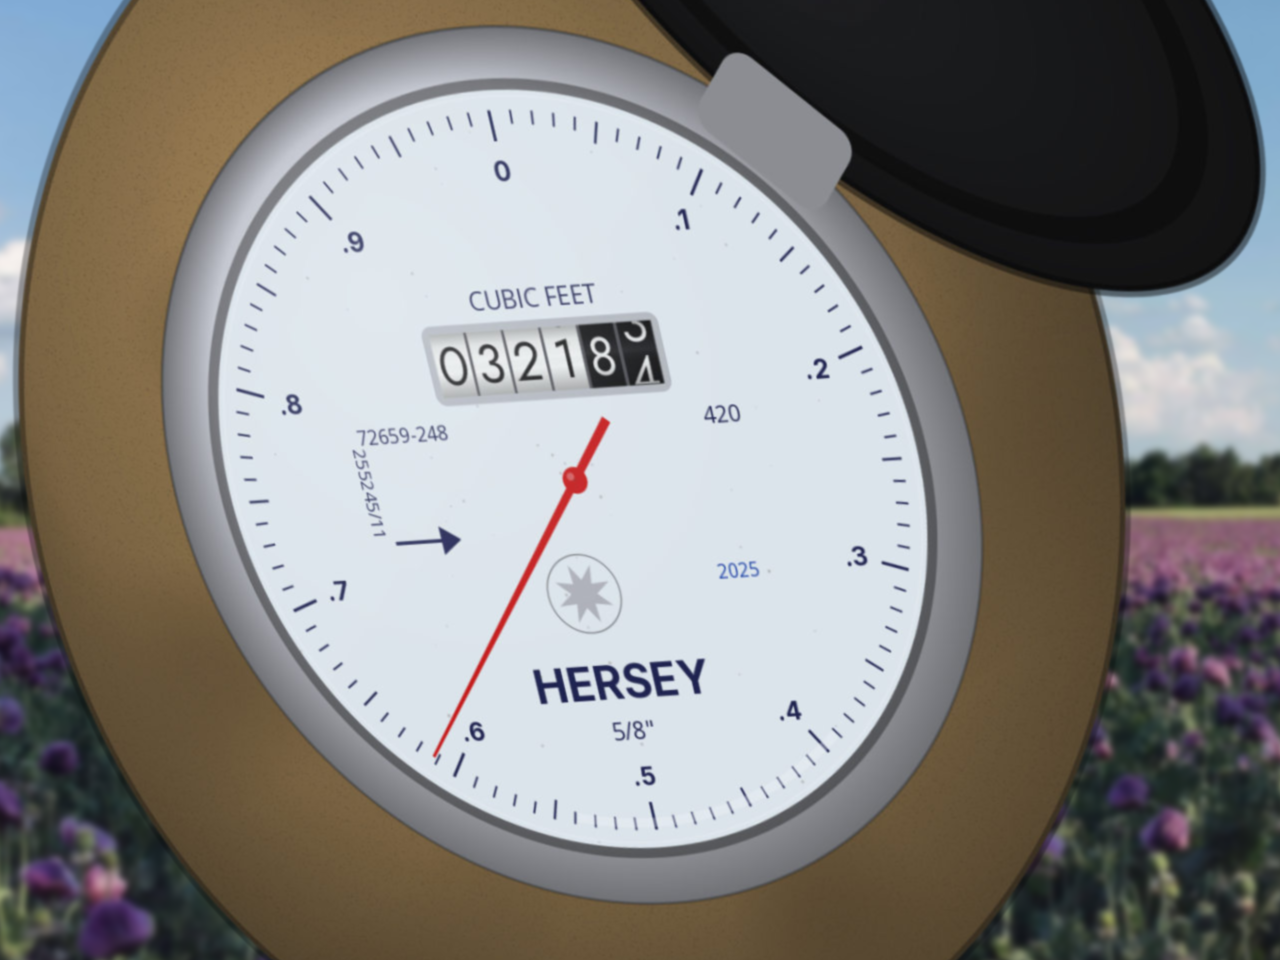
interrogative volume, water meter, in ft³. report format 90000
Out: 32183.61
